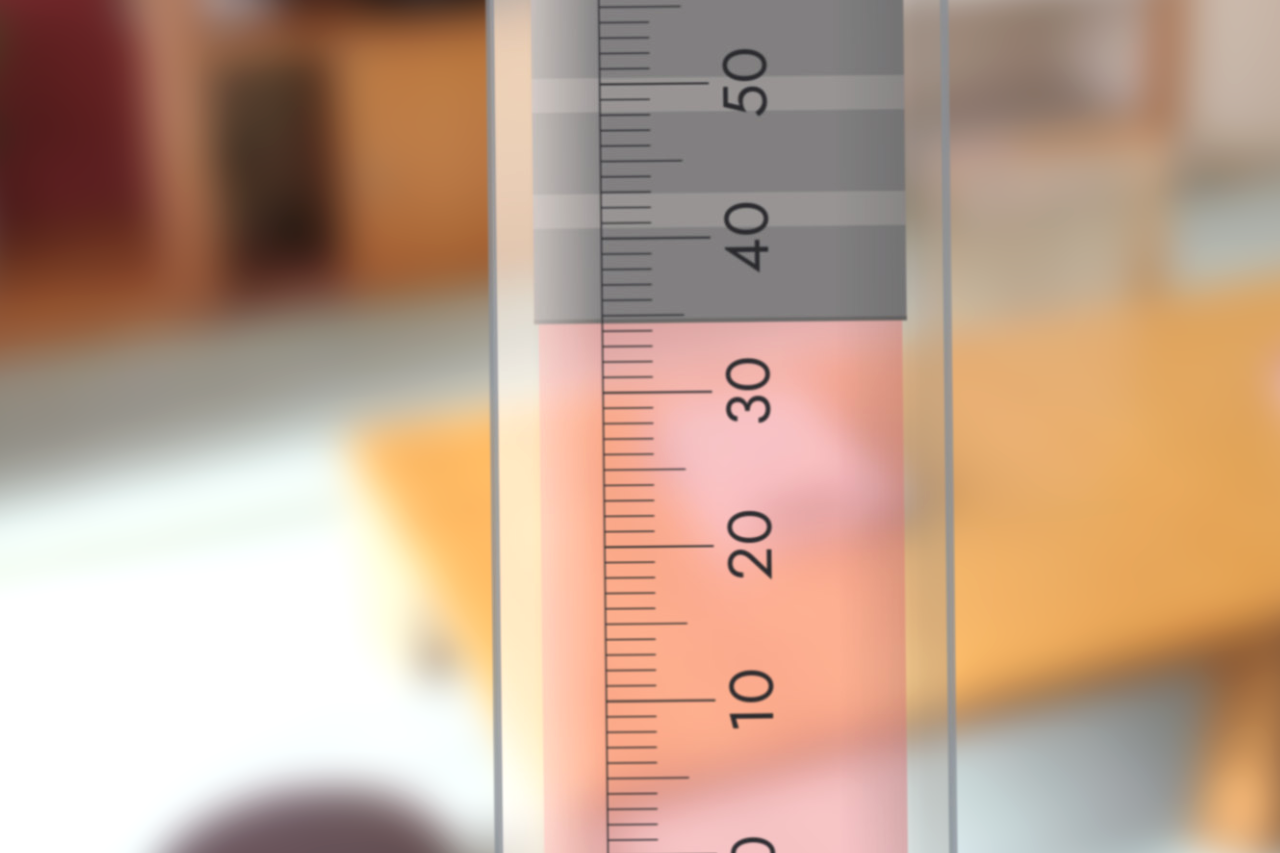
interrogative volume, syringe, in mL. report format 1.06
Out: 34.5
